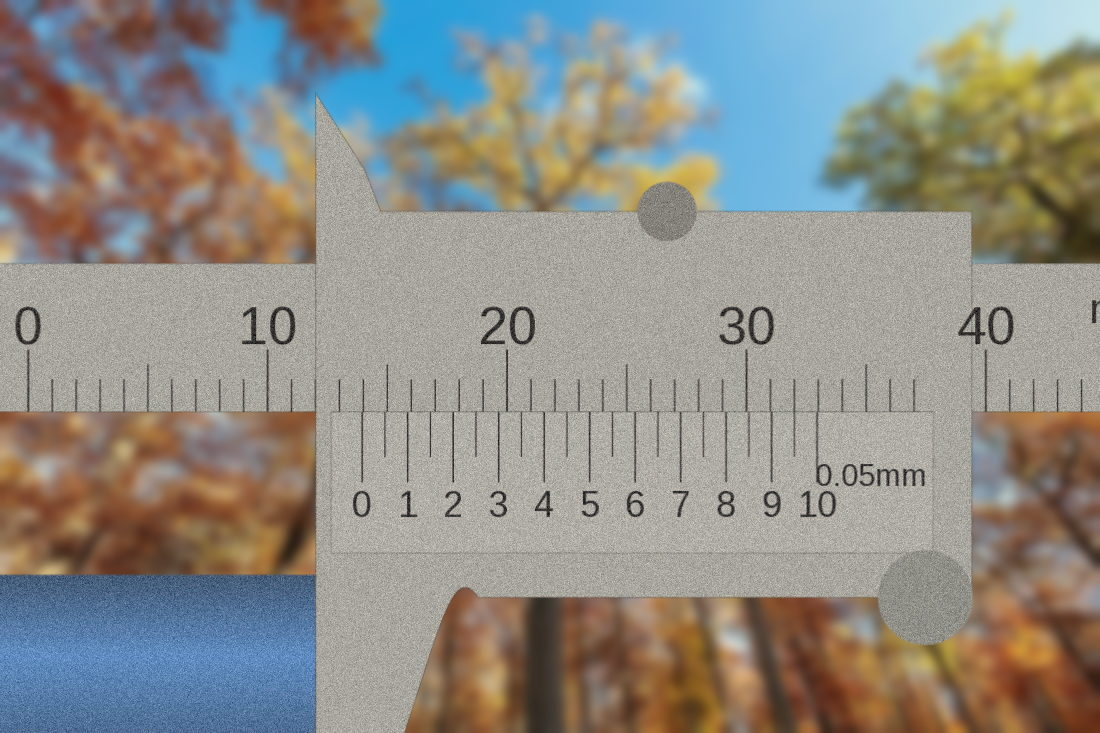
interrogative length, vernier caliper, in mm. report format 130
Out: 13.95
